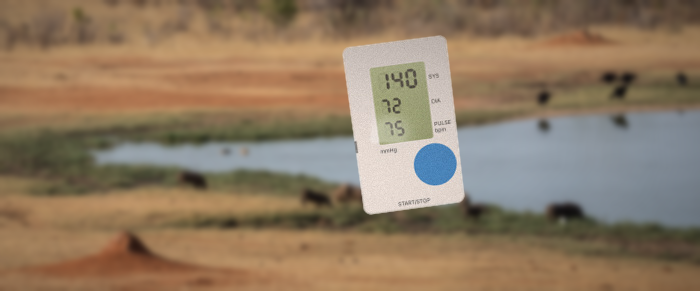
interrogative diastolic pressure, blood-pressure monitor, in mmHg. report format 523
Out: 72
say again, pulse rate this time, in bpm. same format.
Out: 75
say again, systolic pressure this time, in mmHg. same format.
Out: 140
